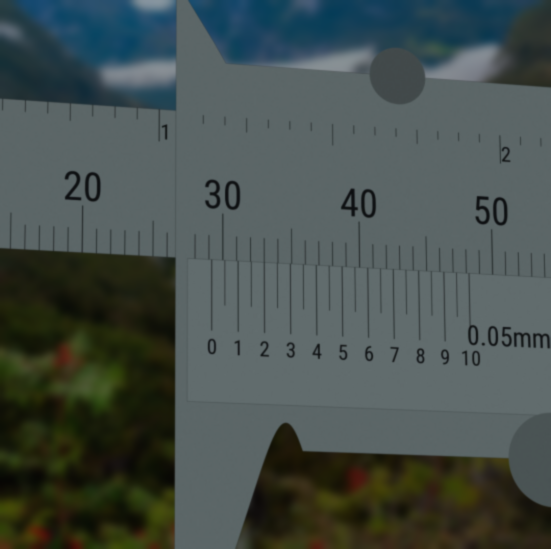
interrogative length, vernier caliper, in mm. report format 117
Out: 29.2
